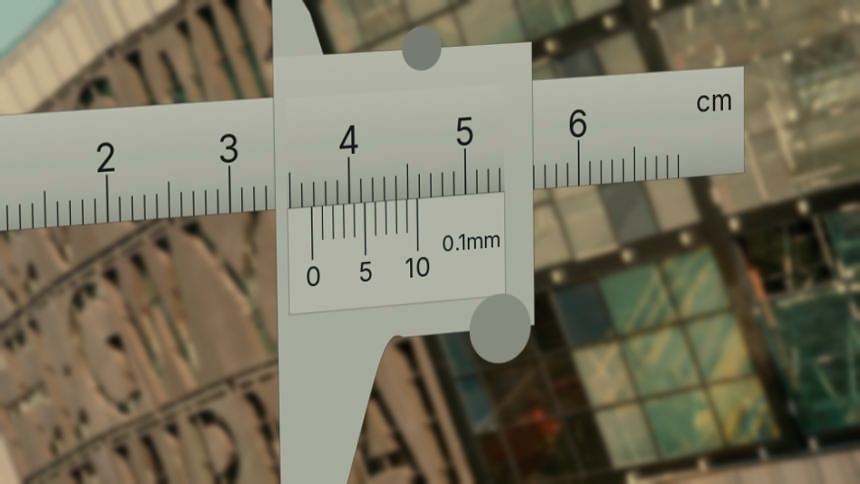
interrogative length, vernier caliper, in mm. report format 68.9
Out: 36.8
